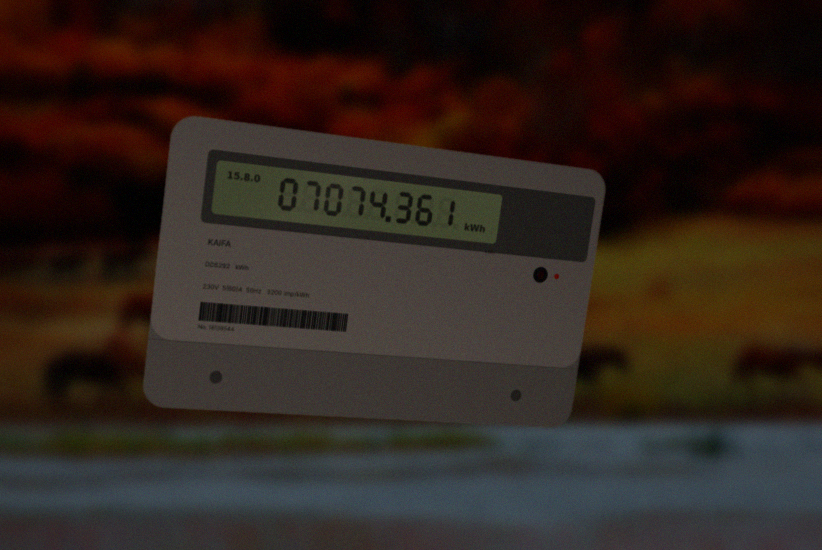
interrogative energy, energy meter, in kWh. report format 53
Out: 7074.361
